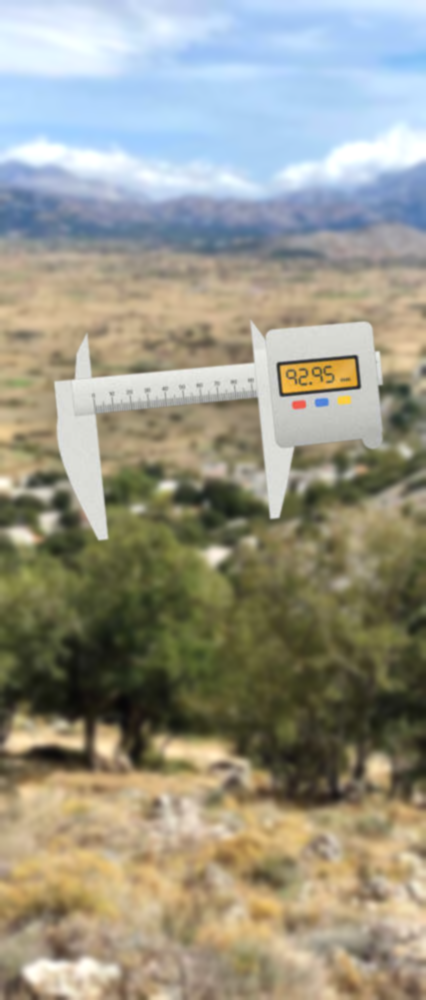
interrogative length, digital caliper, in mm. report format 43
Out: 92.95
